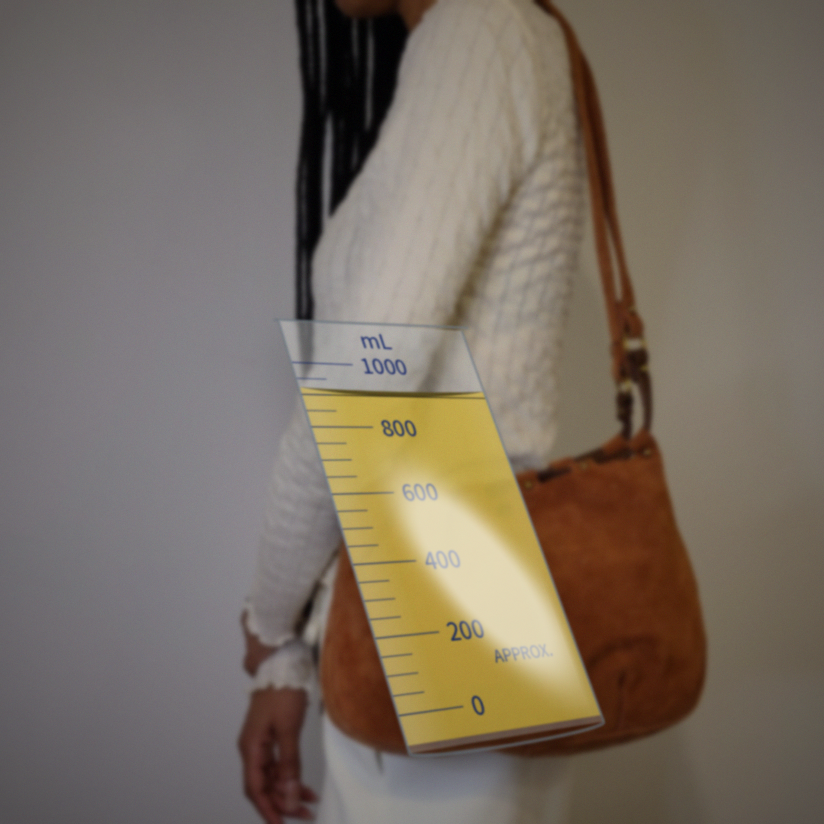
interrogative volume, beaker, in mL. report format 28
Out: 900
